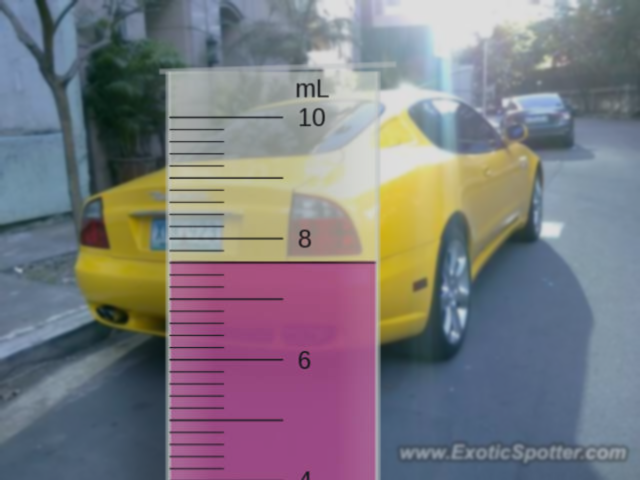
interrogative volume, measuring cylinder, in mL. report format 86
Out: 7.6
